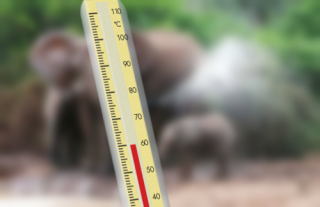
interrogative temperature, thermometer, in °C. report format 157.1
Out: 60
